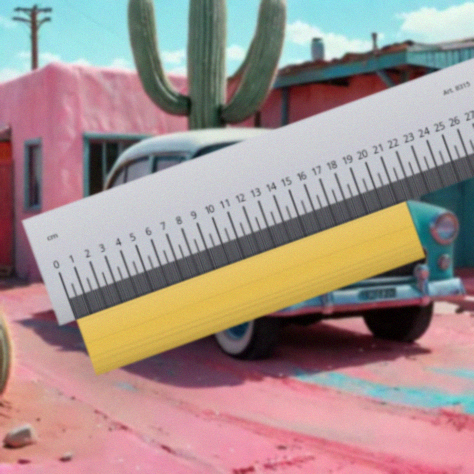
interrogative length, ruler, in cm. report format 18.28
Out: 21.5
